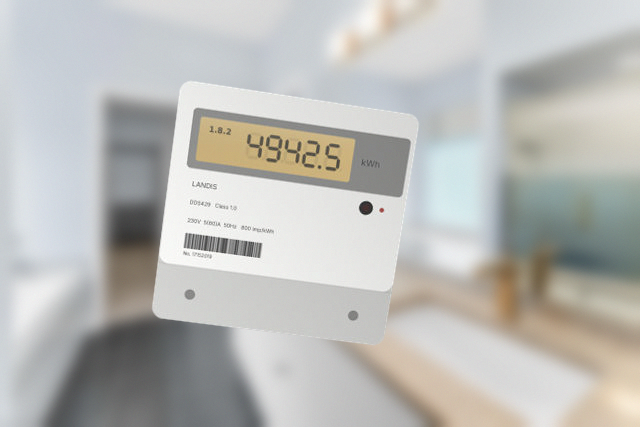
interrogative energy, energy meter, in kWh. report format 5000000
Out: 4942.5
